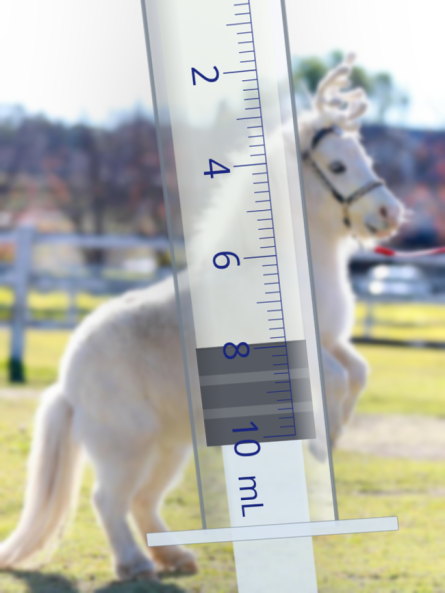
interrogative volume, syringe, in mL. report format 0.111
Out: 7.9
